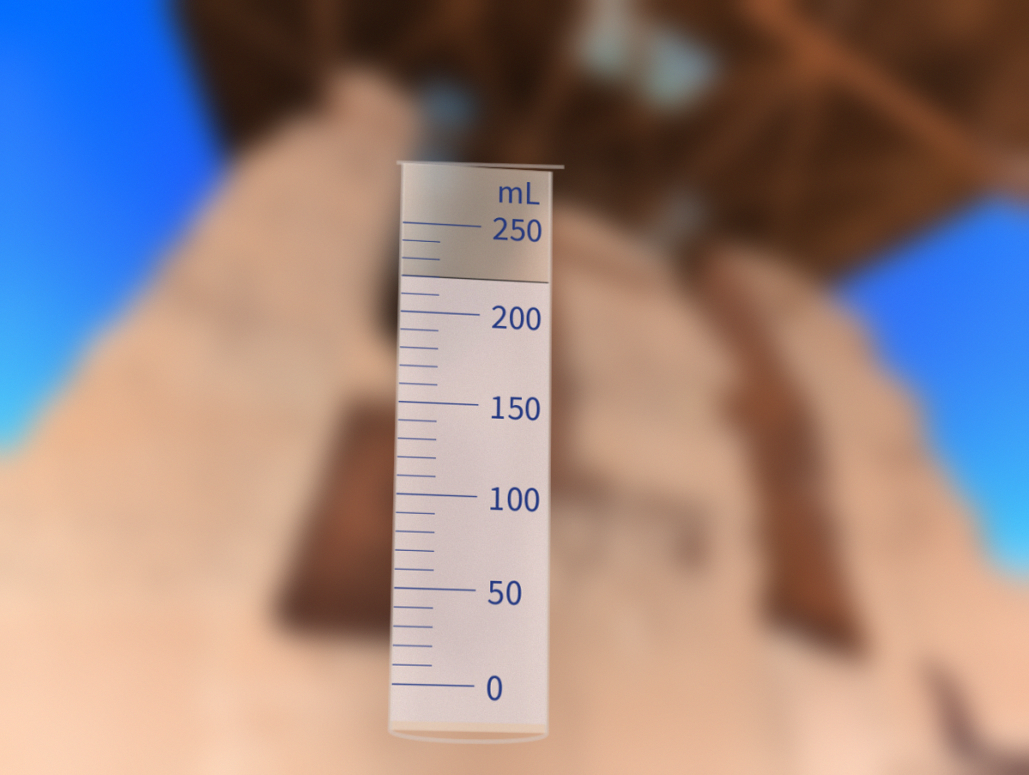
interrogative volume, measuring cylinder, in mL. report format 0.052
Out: 220
